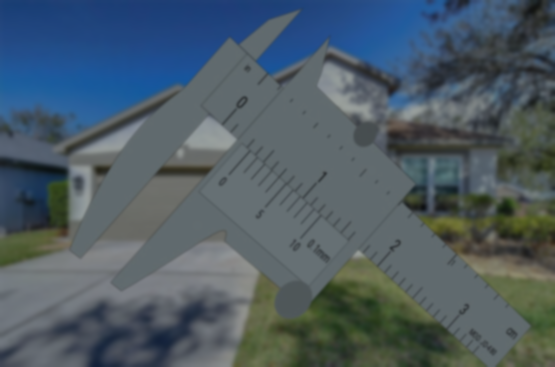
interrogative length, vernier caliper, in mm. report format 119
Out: 3.4
